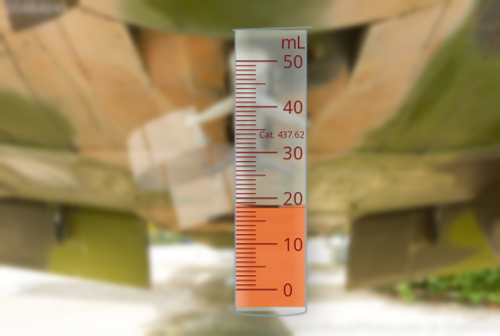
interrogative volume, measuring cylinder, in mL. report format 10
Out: 18
